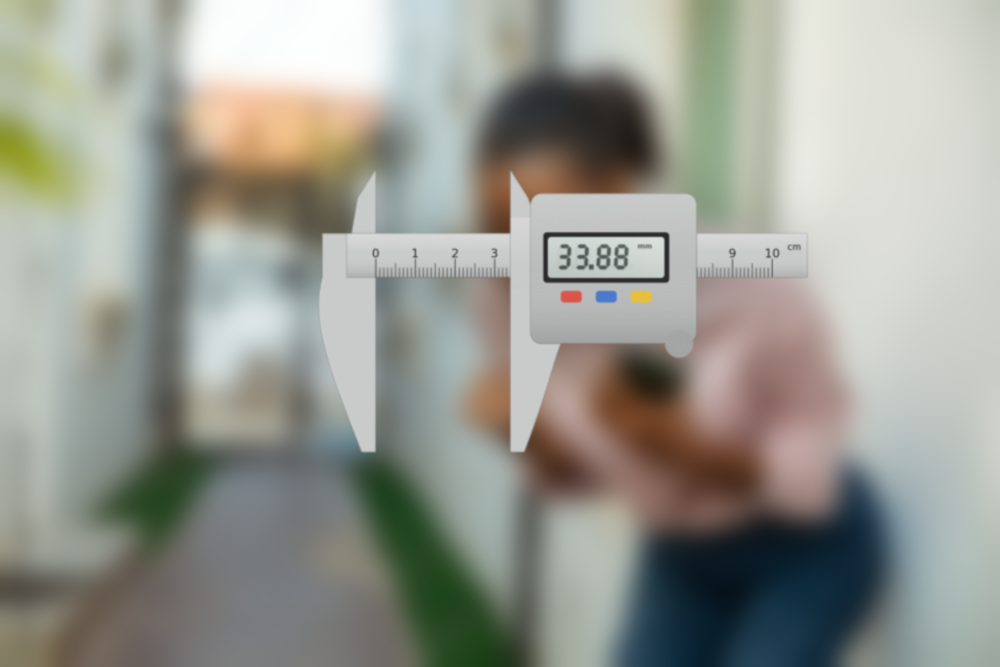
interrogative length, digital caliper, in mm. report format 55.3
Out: 33.88
